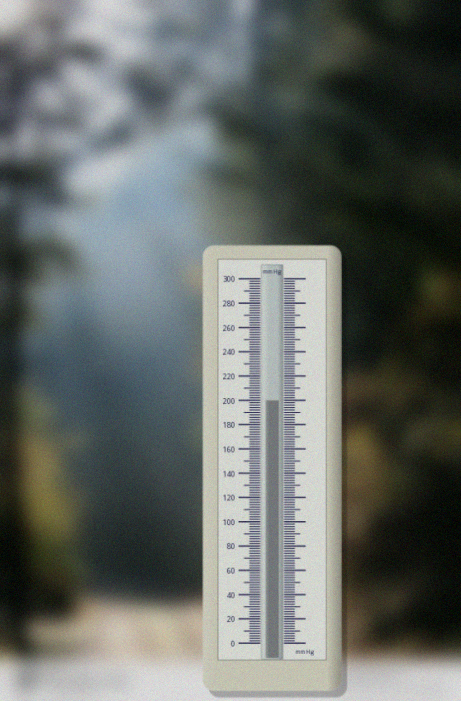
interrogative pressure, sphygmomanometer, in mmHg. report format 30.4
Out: 200
